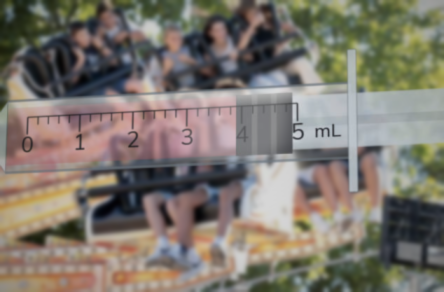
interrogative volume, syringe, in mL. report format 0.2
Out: 3.9
